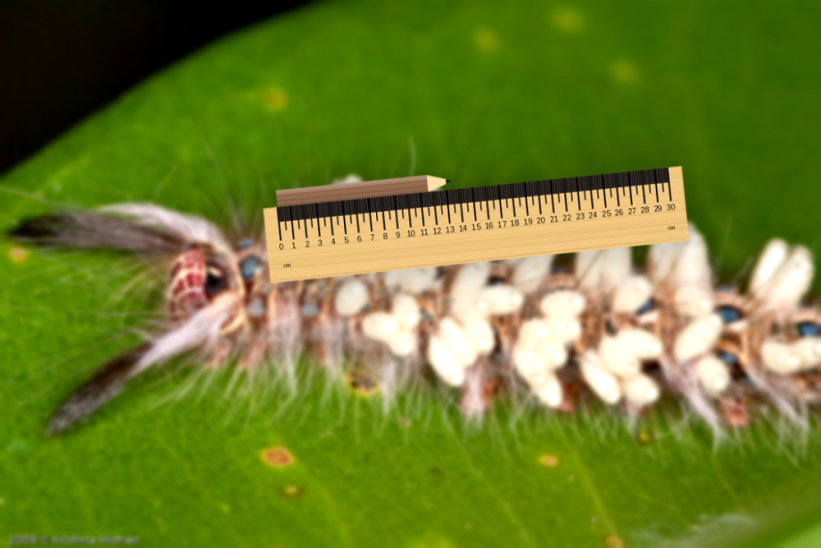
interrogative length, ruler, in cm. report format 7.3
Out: 13.5
